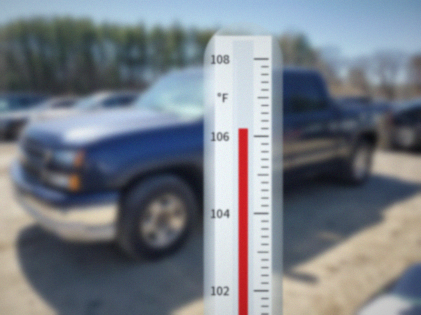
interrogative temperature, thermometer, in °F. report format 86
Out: 106.2
